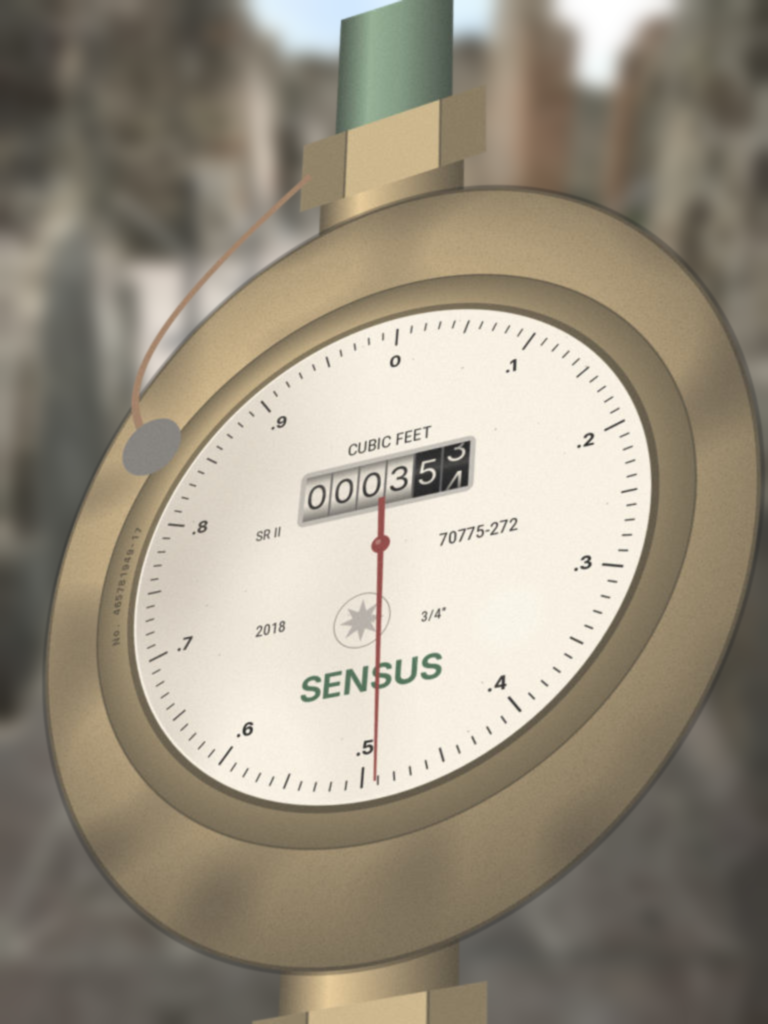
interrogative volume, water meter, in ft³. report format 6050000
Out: 353.49
